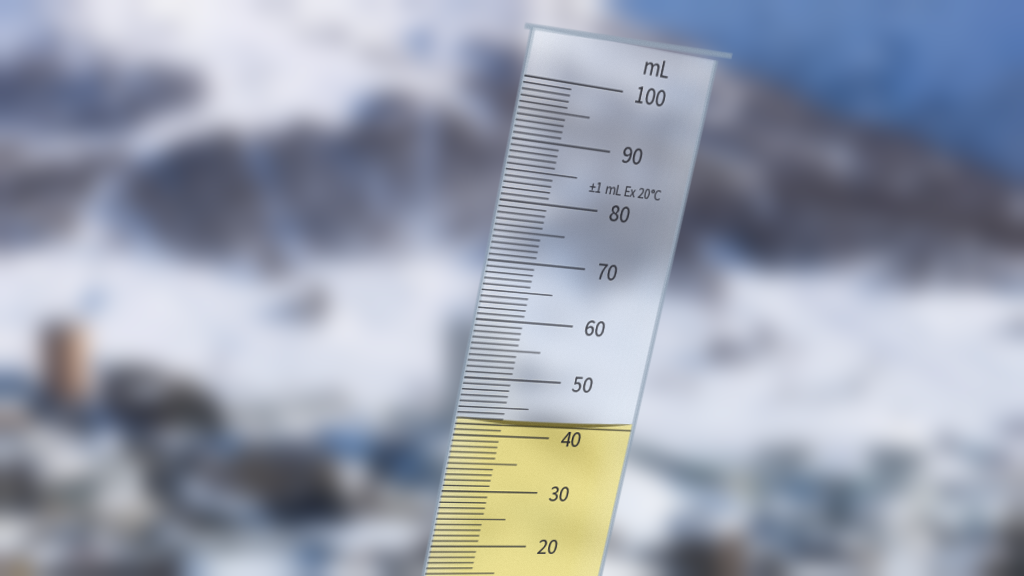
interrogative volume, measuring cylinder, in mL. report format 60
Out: 42
